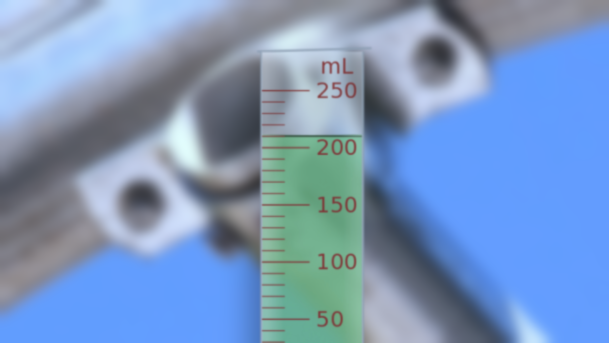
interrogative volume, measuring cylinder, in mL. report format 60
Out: 210
